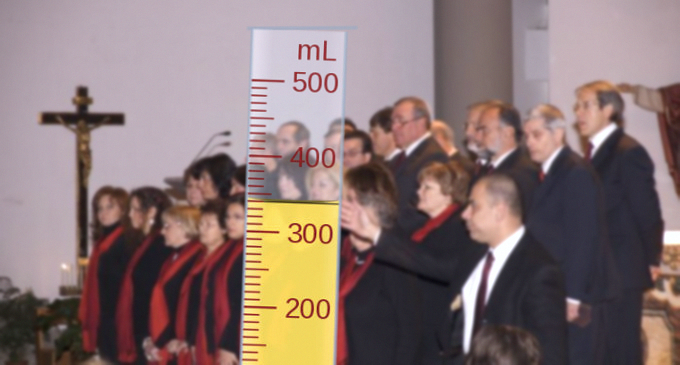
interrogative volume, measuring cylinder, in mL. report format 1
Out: 340
